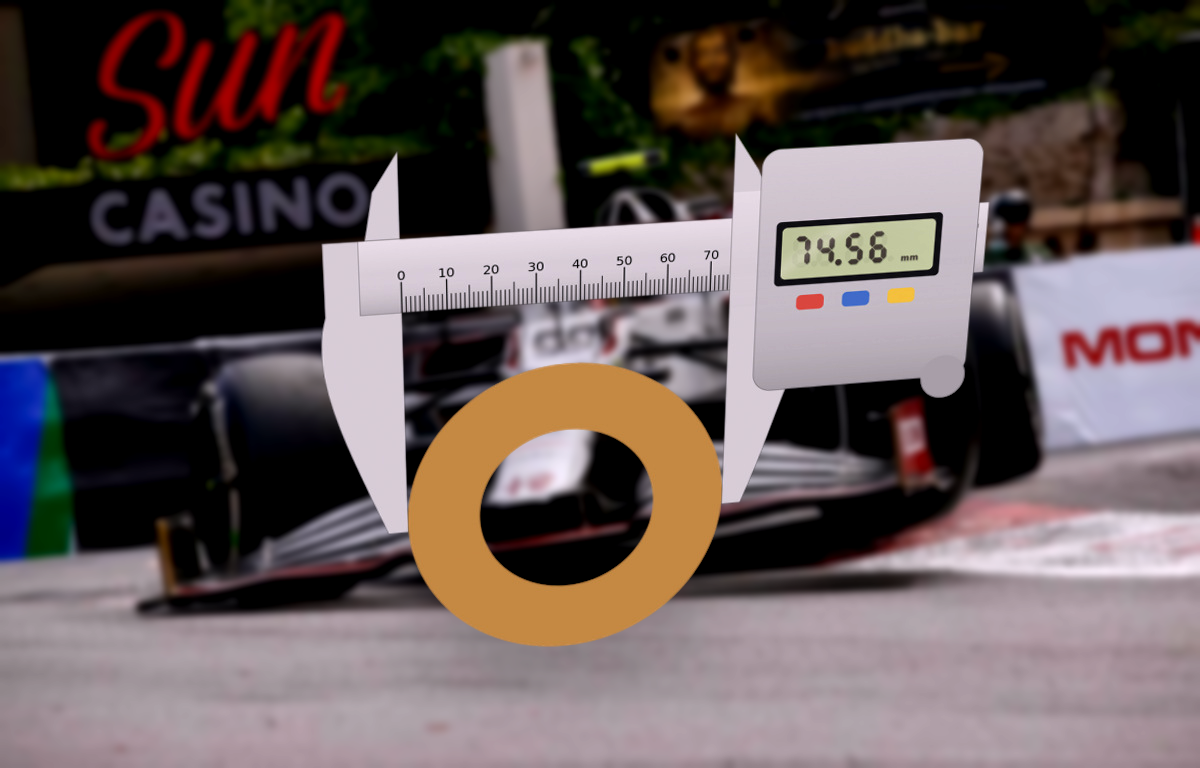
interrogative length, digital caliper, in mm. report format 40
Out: 74.56
